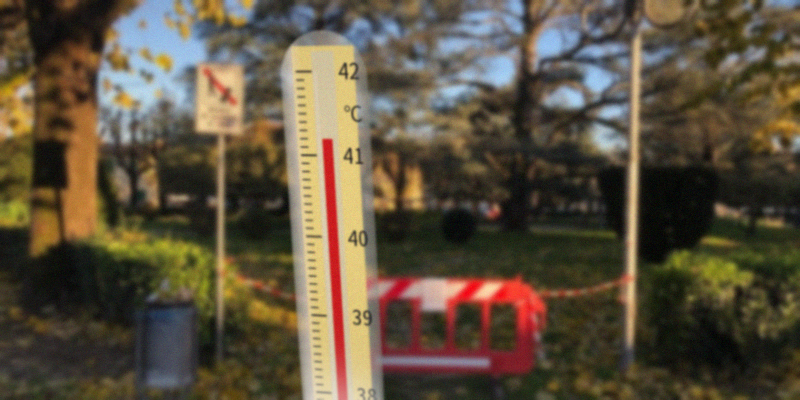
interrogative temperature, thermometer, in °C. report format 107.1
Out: 41.2
